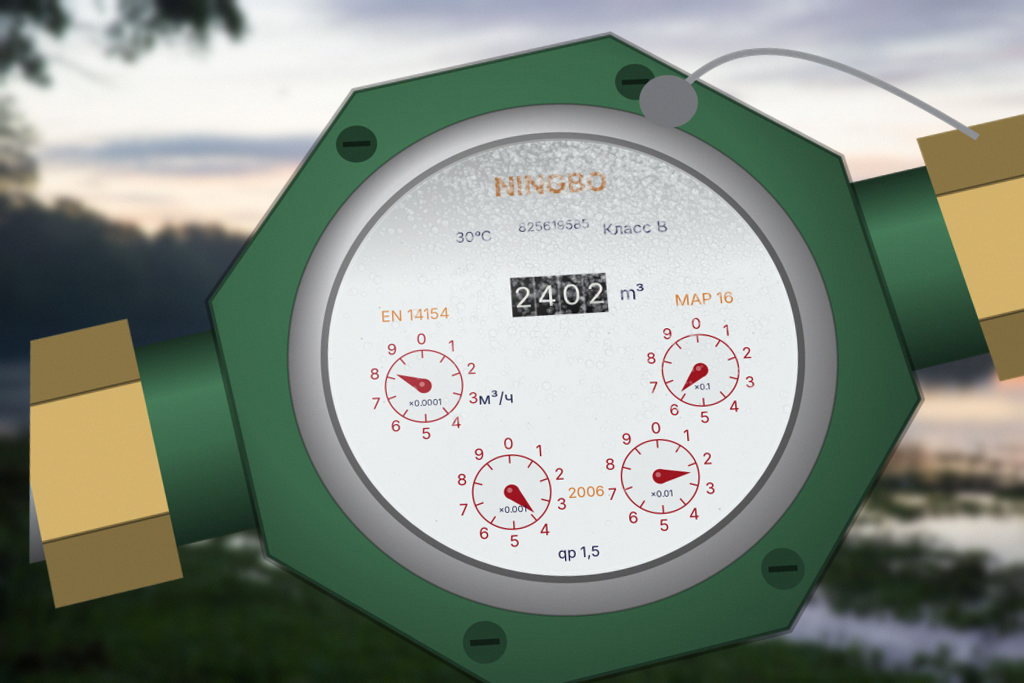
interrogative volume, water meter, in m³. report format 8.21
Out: 2402.6238
